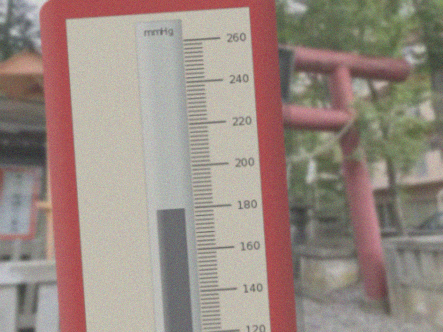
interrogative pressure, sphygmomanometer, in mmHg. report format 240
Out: 180
